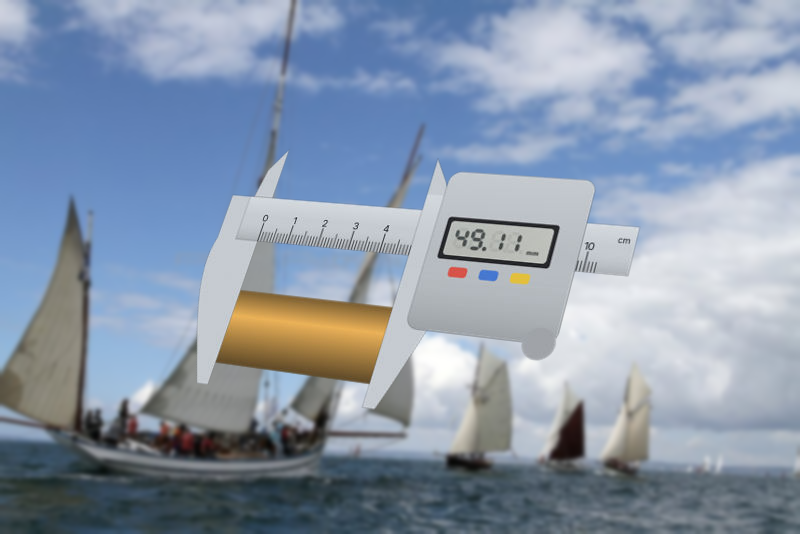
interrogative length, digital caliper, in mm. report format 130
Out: 49.11
